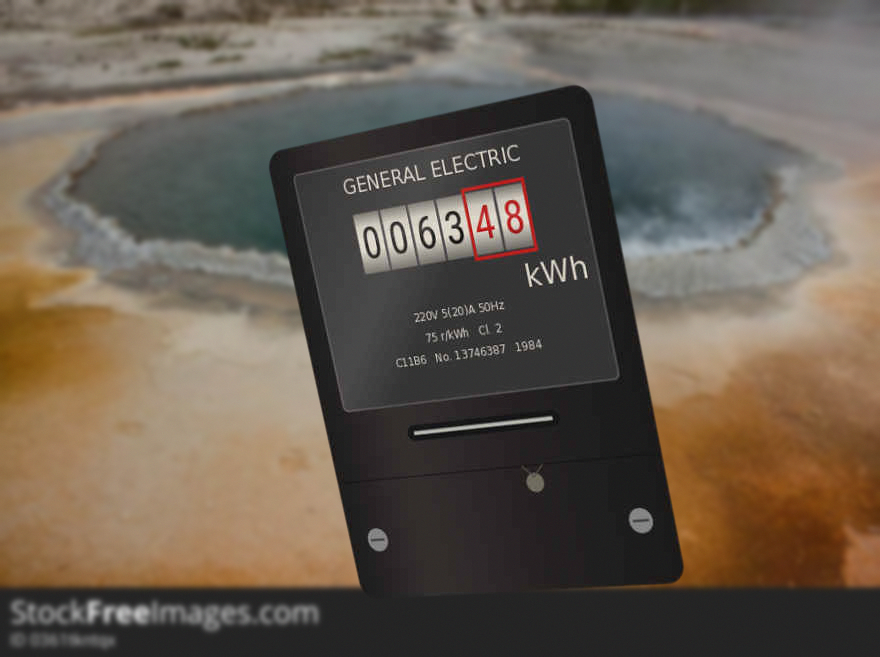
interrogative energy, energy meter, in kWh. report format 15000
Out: 63.48
